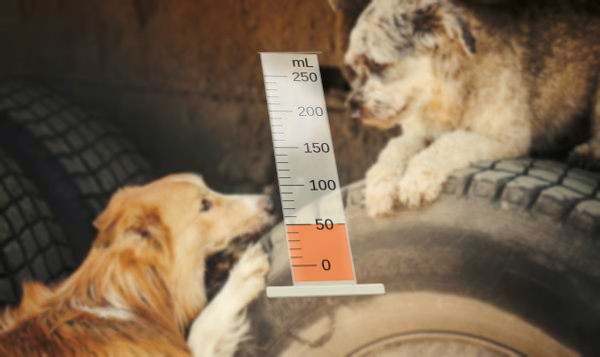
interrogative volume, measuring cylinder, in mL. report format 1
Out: 50
